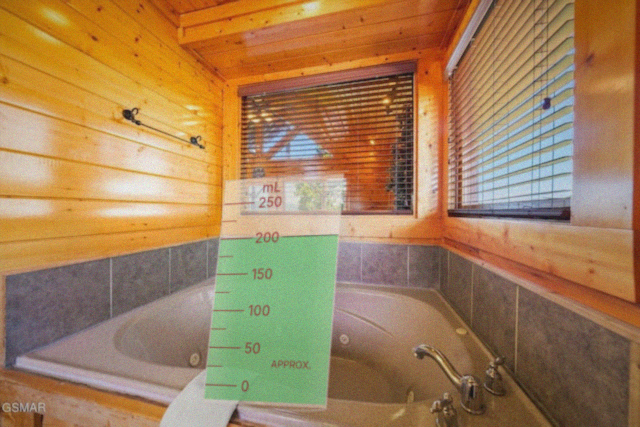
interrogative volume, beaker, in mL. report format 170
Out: 200
